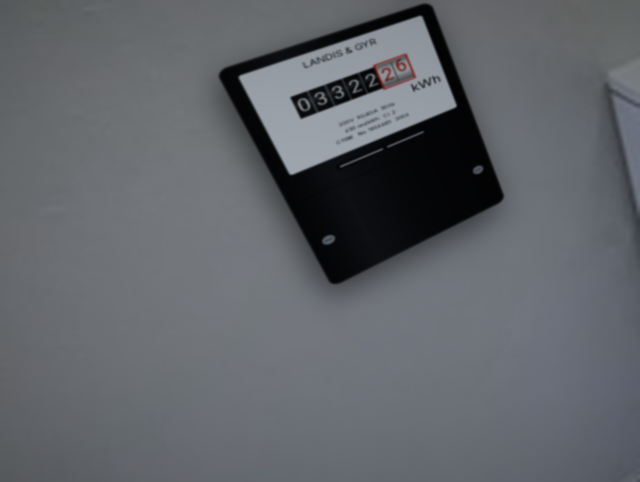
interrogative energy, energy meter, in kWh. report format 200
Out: 3322.26
